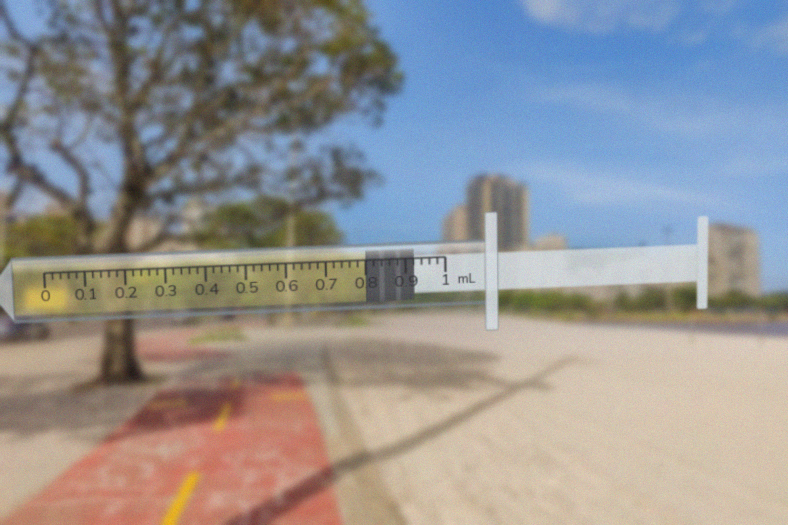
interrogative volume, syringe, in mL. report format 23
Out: 0.8
